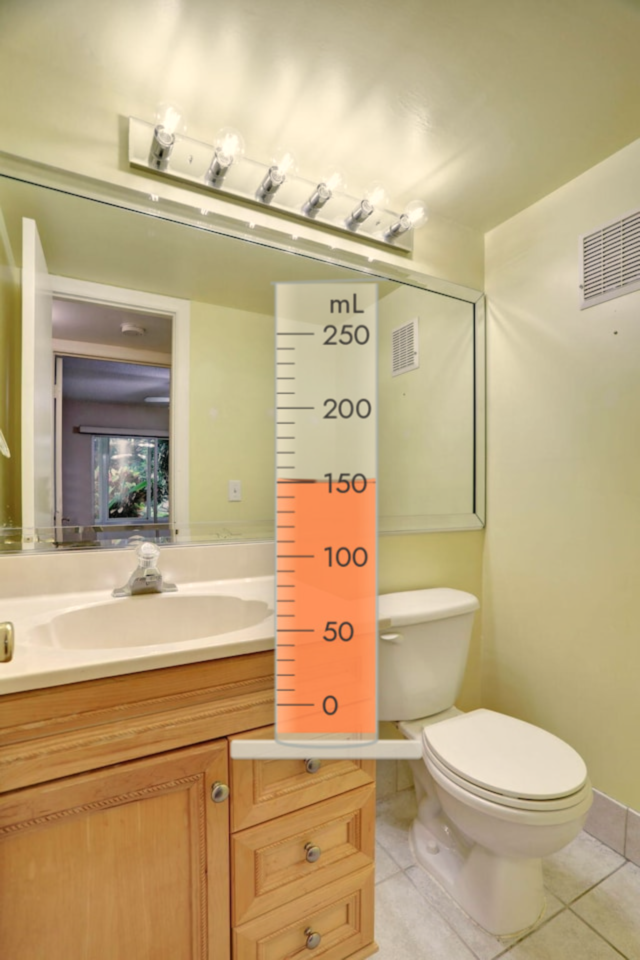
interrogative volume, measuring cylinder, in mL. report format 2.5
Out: 150
